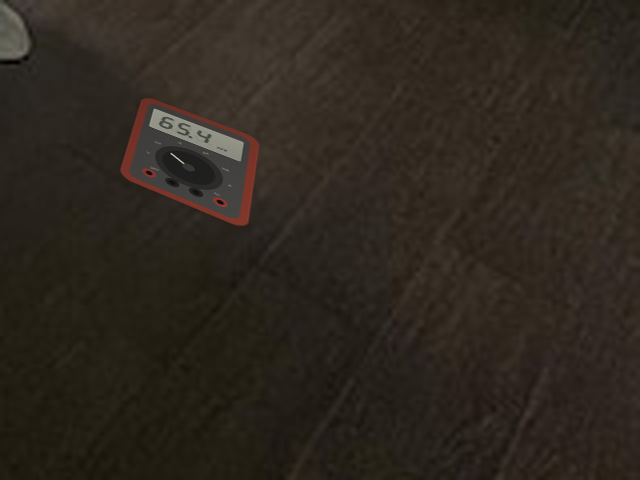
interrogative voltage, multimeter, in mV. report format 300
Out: 65.4
